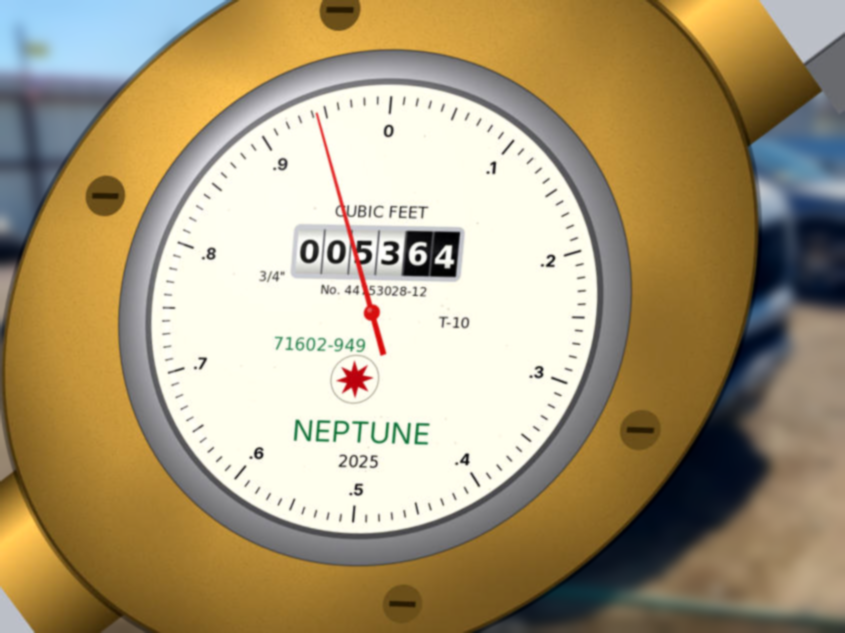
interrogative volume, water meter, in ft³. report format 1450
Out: 5363.94
